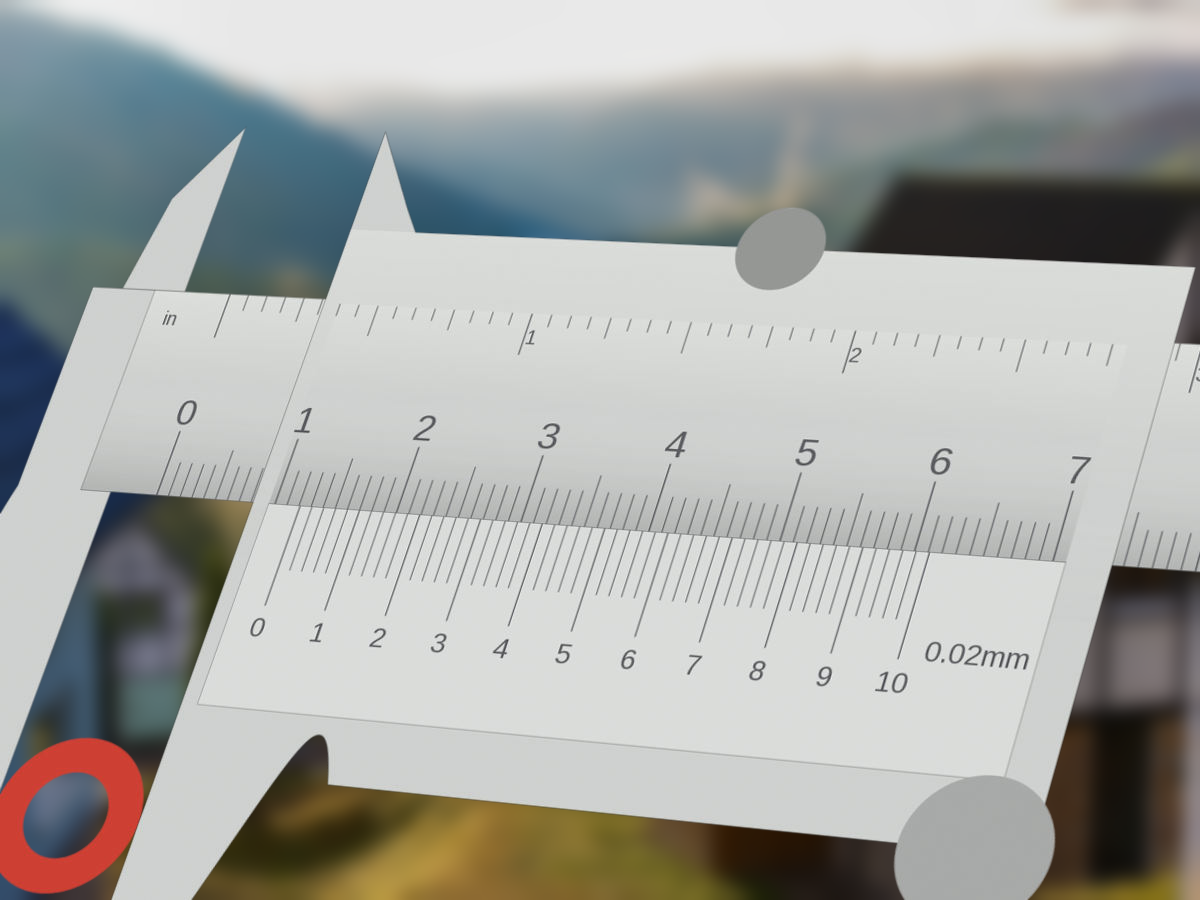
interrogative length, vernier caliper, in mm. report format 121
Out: 12.1
